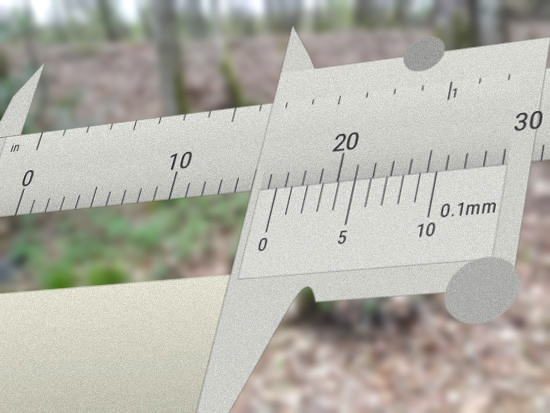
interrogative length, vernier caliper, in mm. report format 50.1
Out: 16.5
